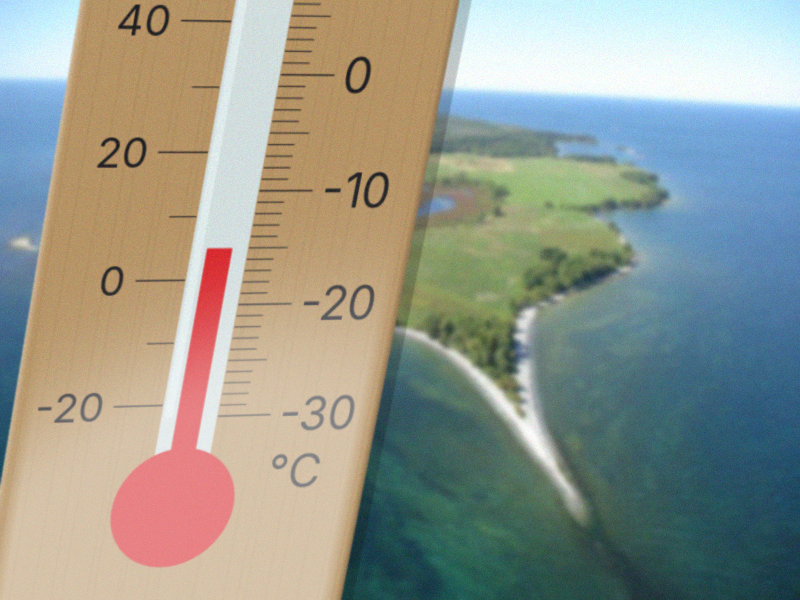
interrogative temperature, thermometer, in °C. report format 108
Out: -15
